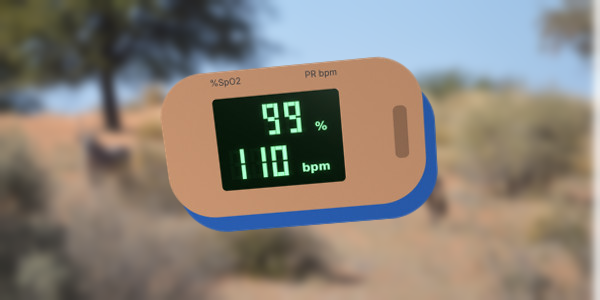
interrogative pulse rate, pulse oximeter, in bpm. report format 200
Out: 110
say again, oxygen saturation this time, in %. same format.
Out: 99
